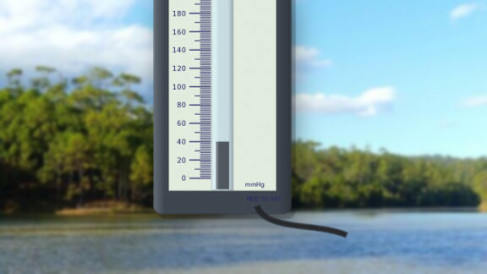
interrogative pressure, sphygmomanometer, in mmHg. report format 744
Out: 40
